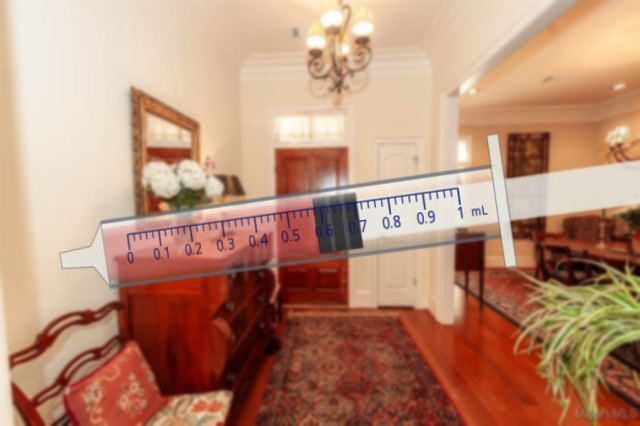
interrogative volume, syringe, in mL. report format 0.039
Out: 0.58
